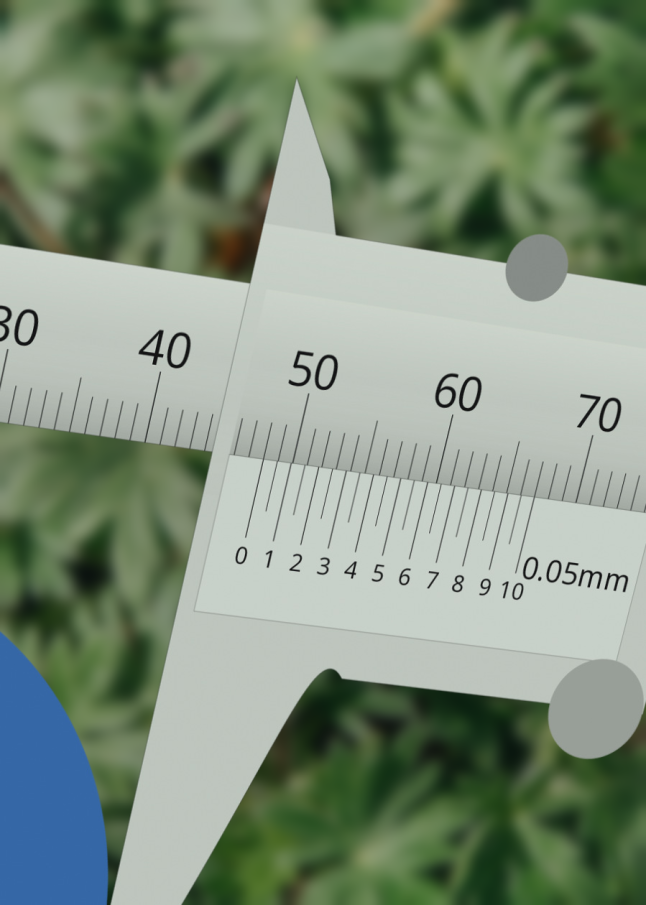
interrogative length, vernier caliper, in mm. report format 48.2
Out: 48.0
